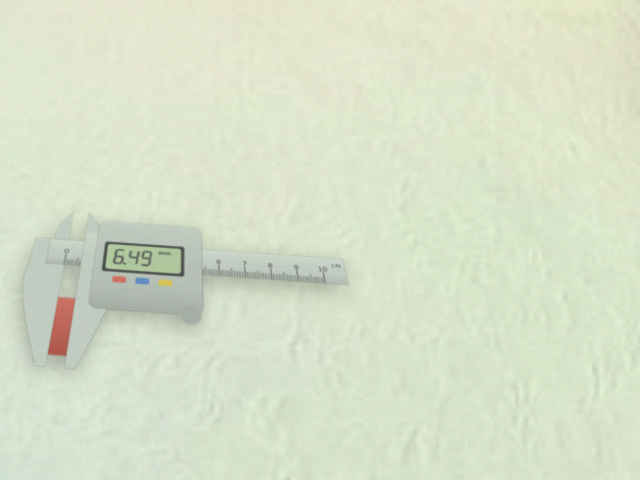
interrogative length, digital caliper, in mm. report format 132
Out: 6.49
